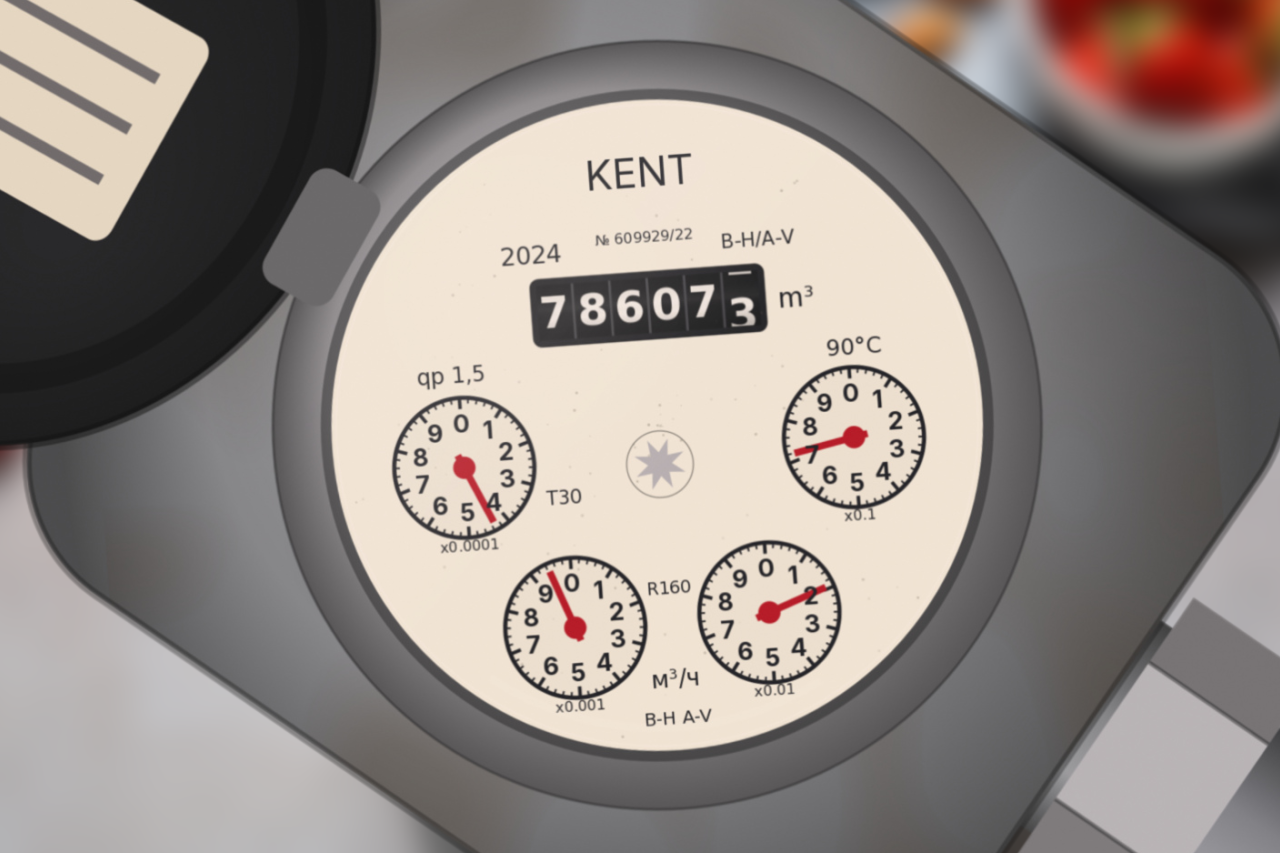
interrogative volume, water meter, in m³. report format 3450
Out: 786072.7194
